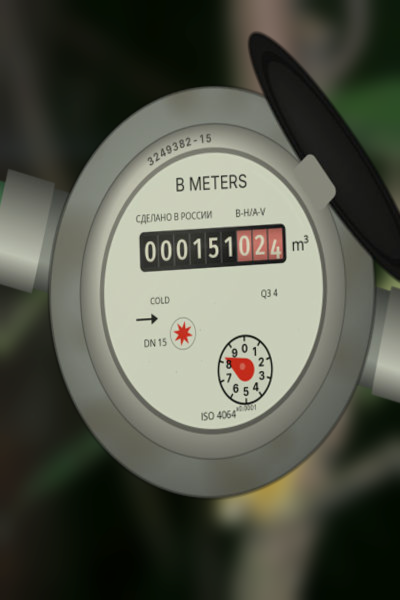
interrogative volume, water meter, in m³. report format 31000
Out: 151.0238
